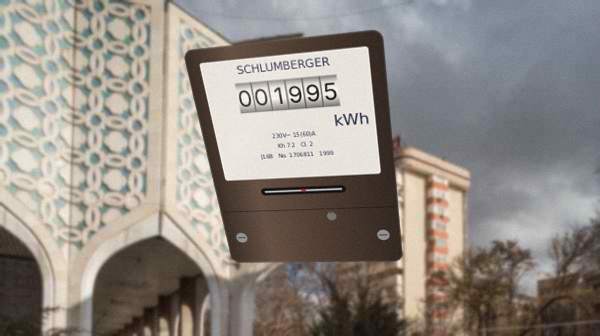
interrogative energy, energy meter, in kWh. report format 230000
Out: 1995
